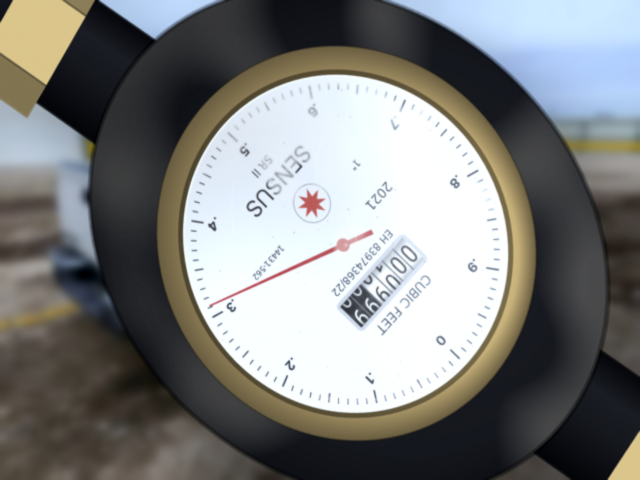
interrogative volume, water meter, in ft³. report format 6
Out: 999.31
